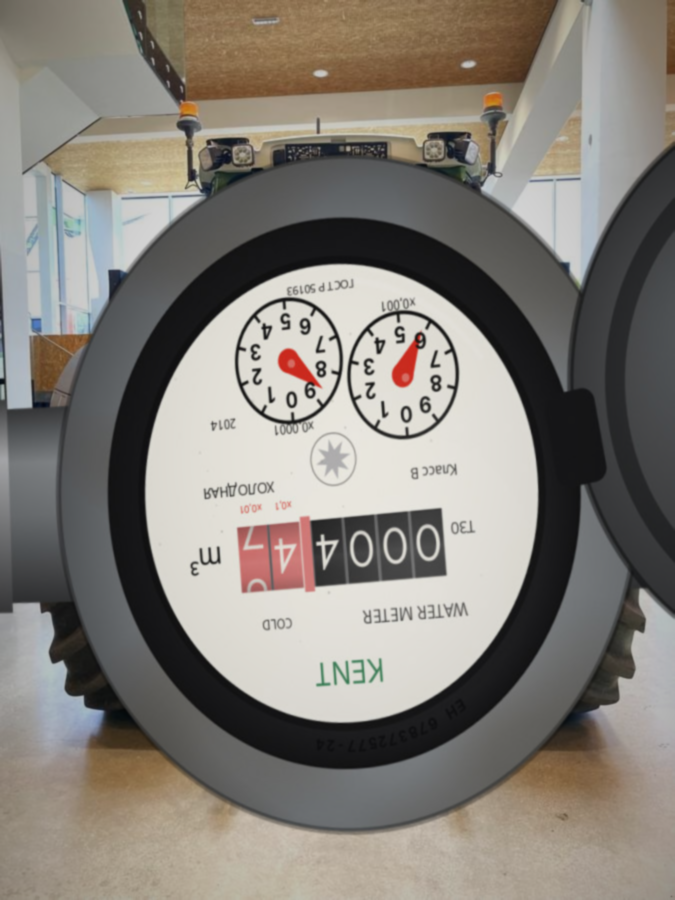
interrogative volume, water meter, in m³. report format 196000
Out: 4.4658
